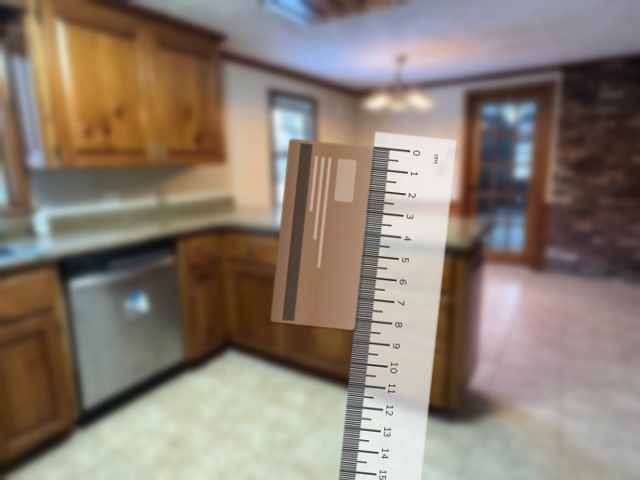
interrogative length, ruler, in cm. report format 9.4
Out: 8.5
